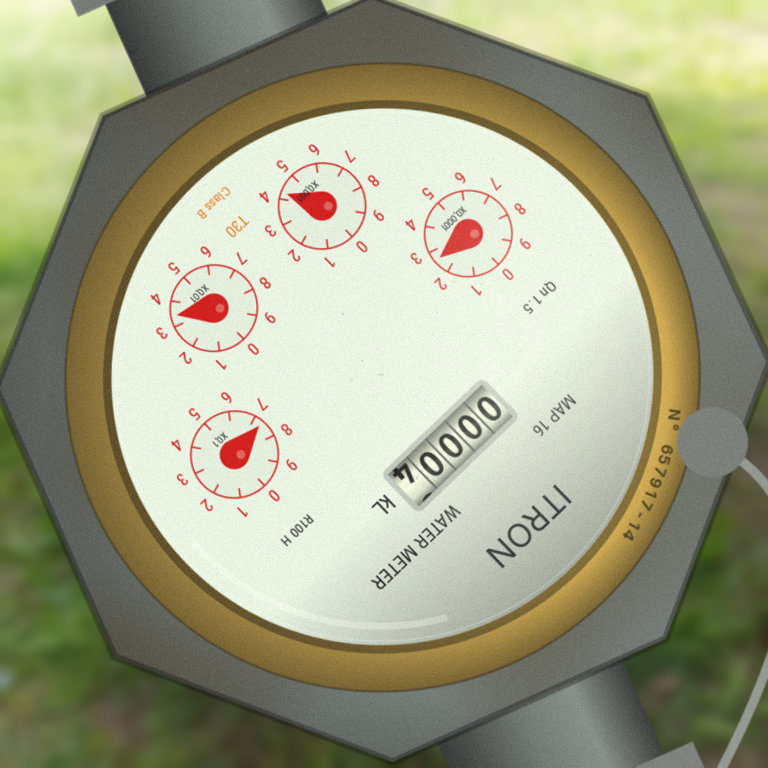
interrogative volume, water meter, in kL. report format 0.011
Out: 3.7342
